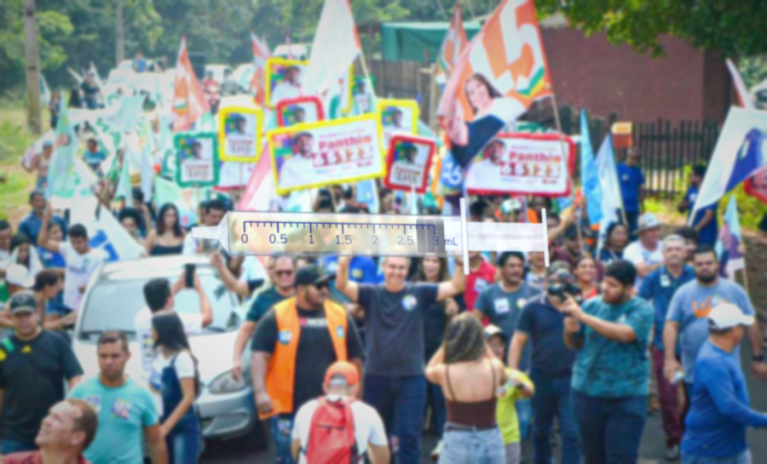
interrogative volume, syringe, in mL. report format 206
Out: 2.7
